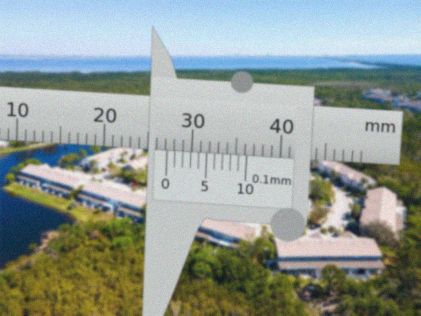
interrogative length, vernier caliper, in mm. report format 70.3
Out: 27.2
